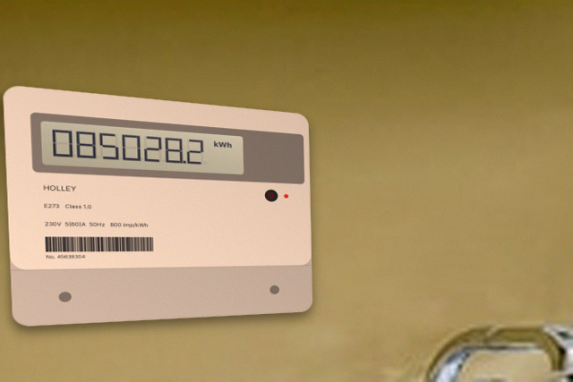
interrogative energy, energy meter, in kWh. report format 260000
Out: 85028.2
